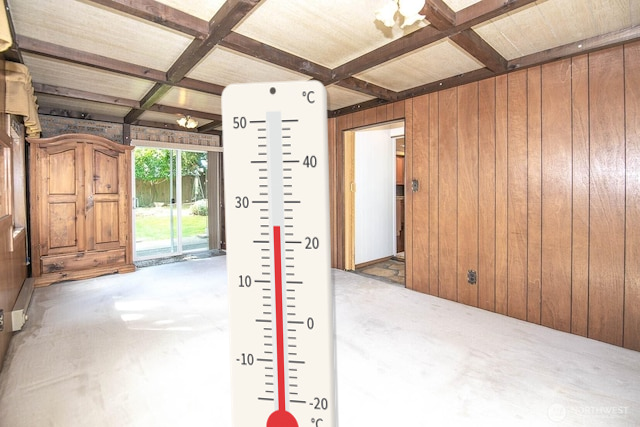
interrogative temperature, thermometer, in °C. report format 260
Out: 24
